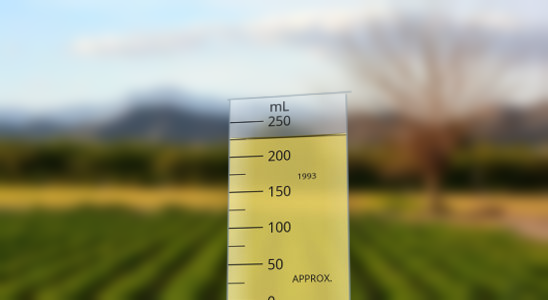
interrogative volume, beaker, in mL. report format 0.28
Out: 225
